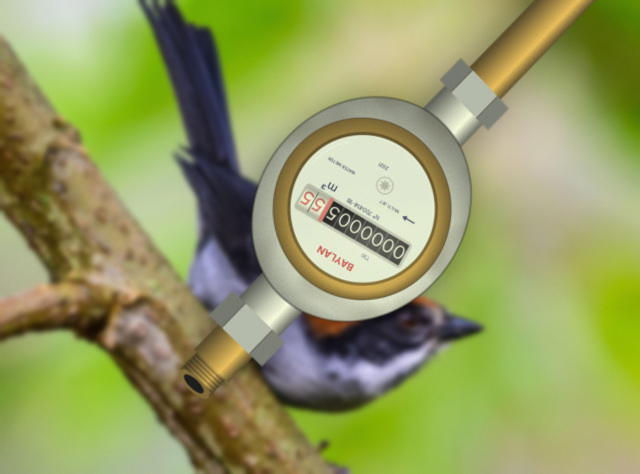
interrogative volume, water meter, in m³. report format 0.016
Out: 5.55
